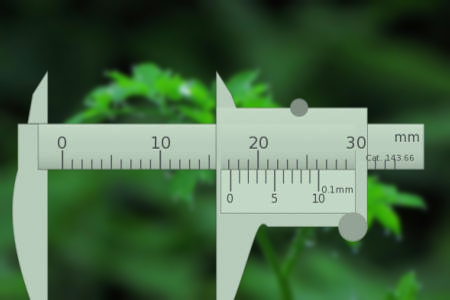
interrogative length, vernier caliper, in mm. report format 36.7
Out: 17.2
